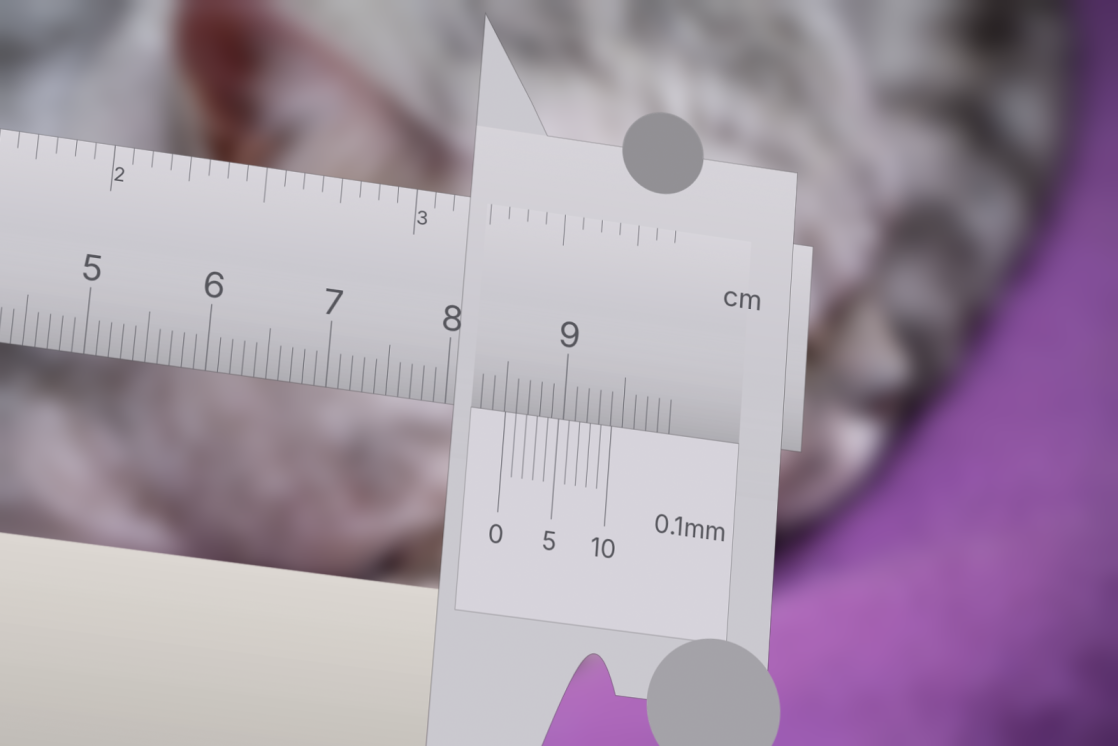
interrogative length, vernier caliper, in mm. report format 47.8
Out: 85.1
